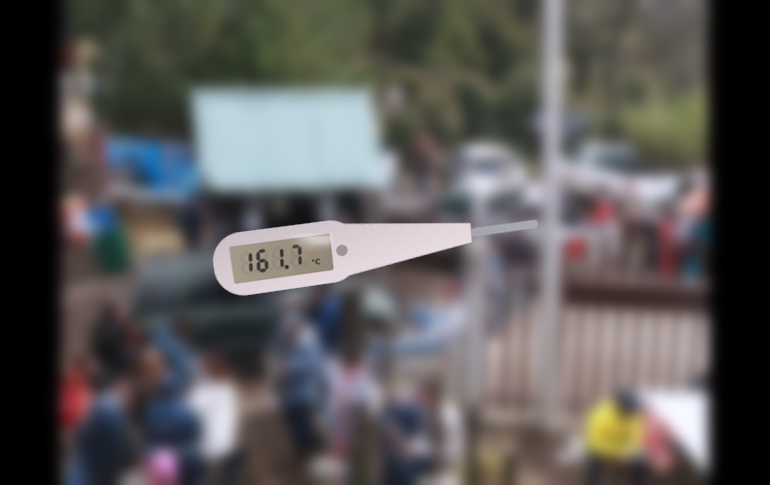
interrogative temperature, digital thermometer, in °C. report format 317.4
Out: 161.7
